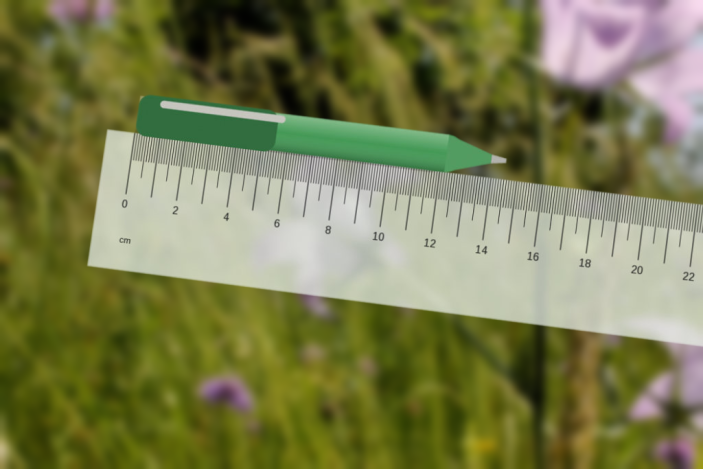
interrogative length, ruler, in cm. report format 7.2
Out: 14.5
